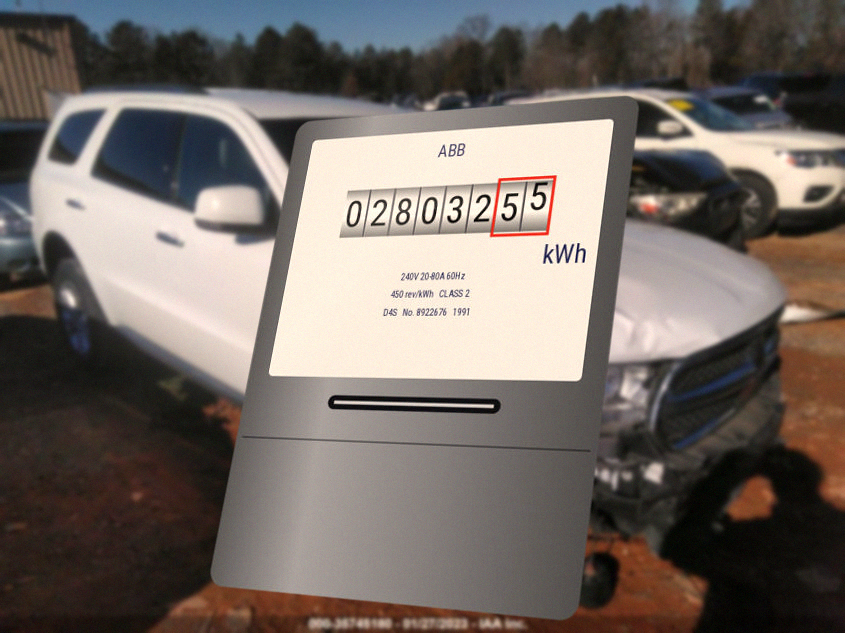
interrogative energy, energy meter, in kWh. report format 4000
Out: 28032.55
